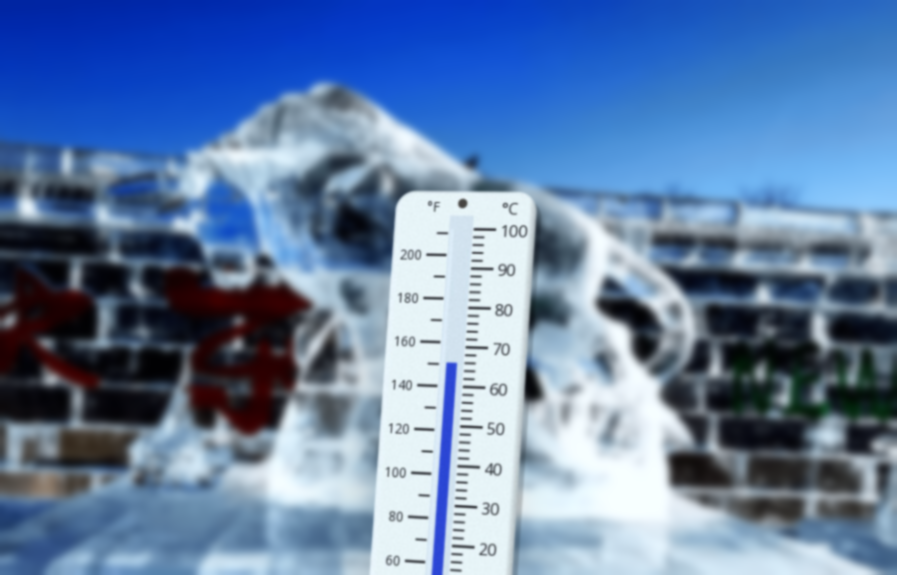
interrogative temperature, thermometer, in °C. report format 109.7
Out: 66
